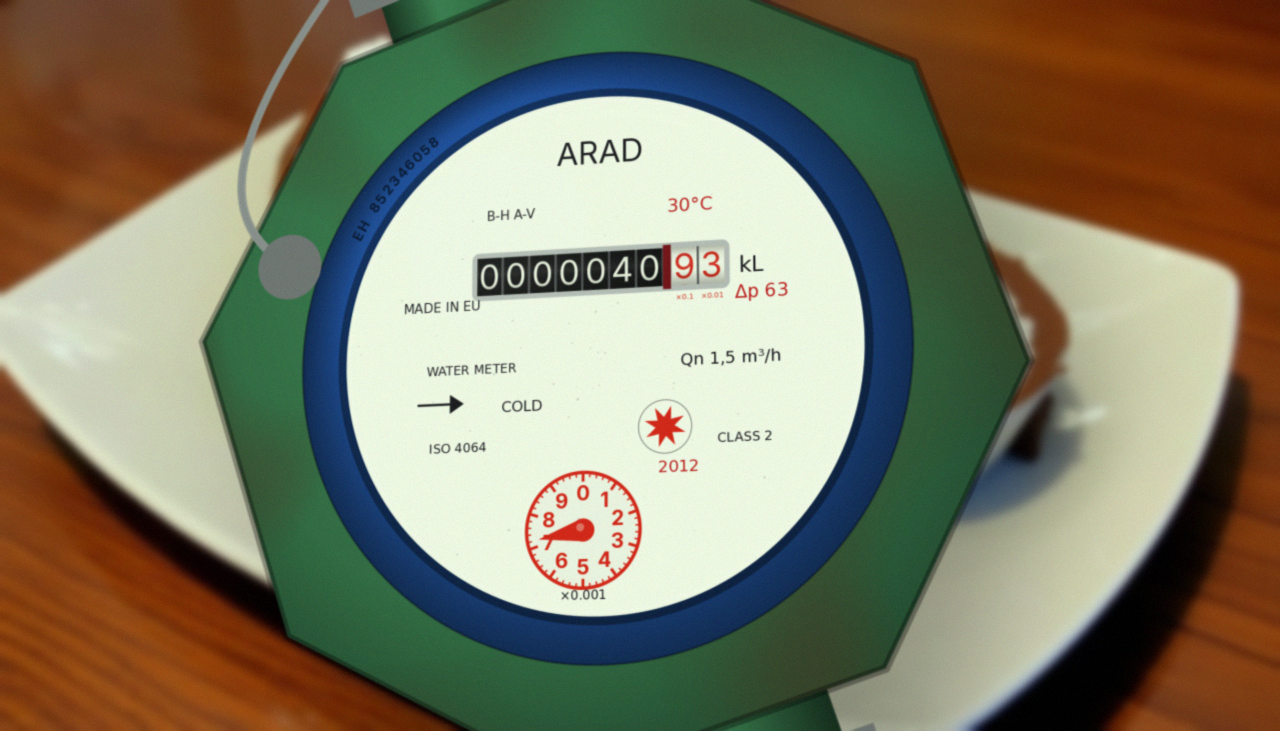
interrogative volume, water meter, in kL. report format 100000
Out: 40.937
